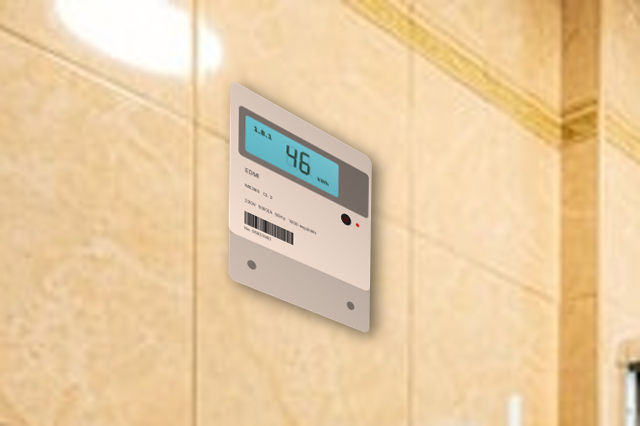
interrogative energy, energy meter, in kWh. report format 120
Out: 46
